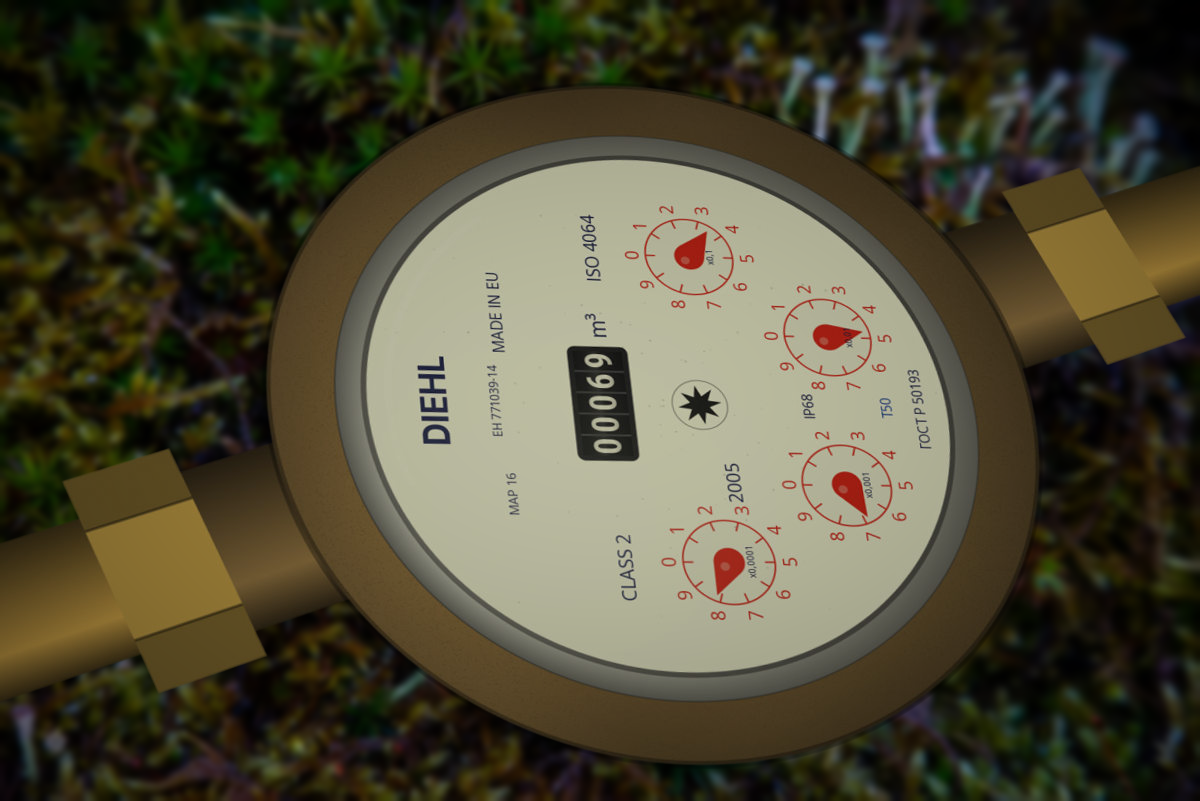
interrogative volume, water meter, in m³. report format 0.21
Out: 69.3468
